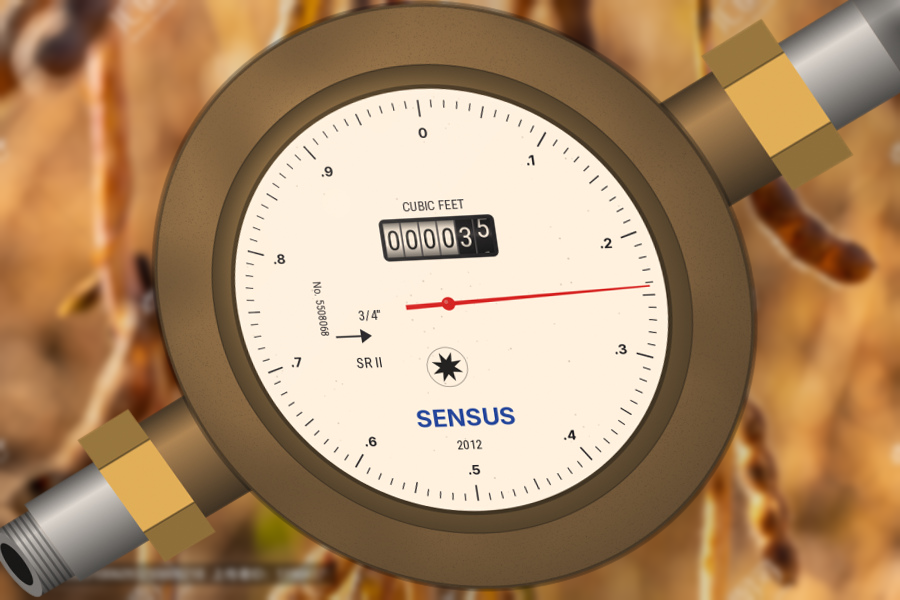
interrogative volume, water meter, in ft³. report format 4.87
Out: 35.24
